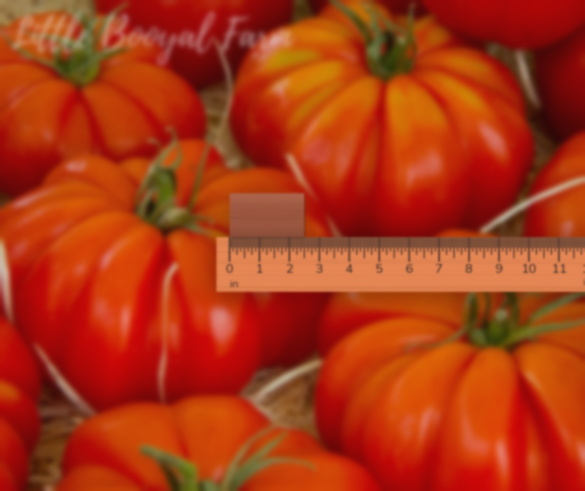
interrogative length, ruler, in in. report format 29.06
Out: 2.5
